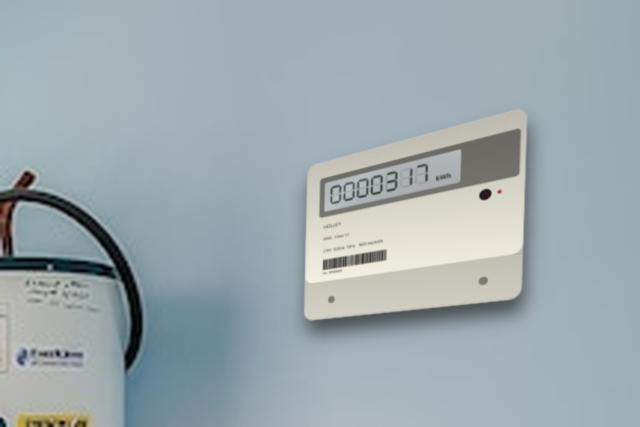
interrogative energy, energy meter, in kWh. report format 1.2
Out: 317
